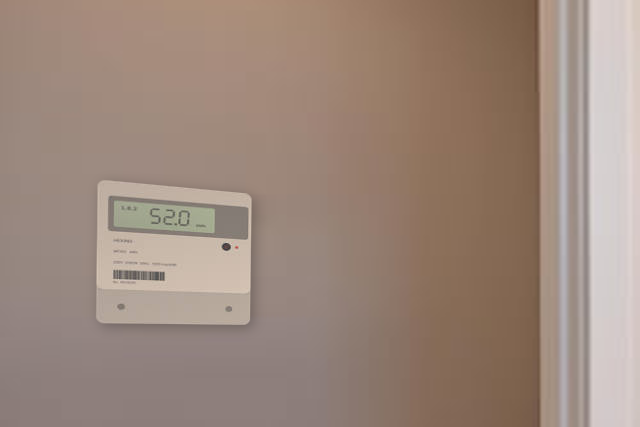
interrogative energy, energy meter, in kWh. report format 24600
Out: 52.0
